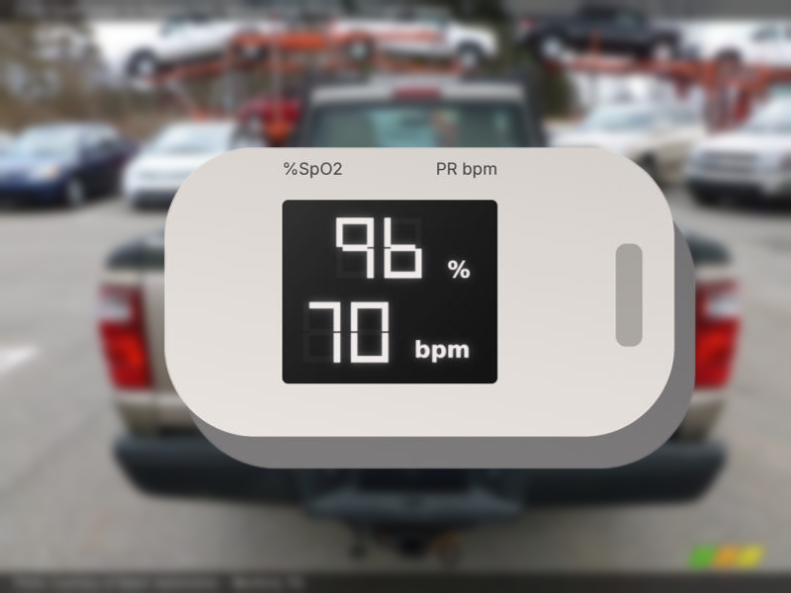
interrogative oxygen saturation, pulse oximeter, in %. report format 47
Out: 96
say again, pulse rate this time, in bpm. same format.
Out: 70
